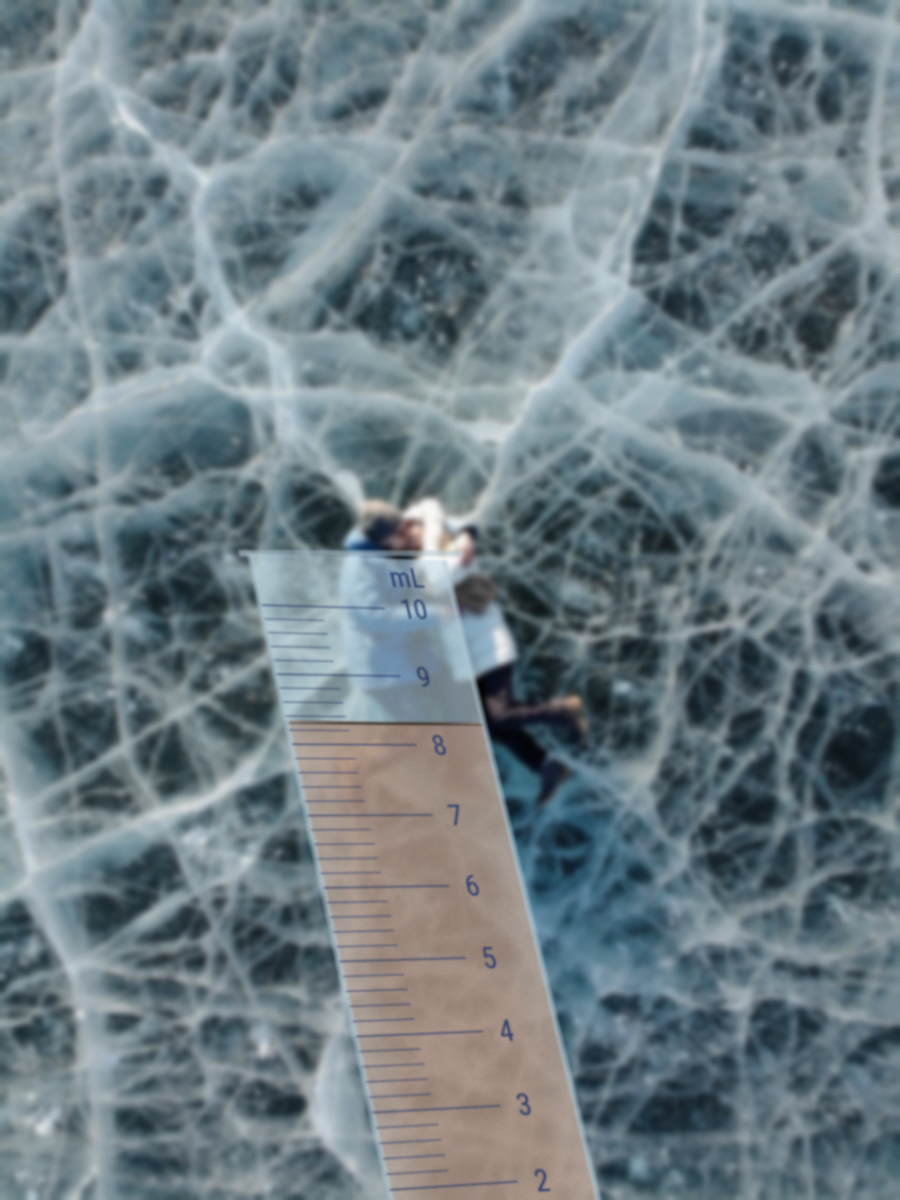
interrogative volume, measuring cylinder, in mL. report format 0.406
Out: 8.3
